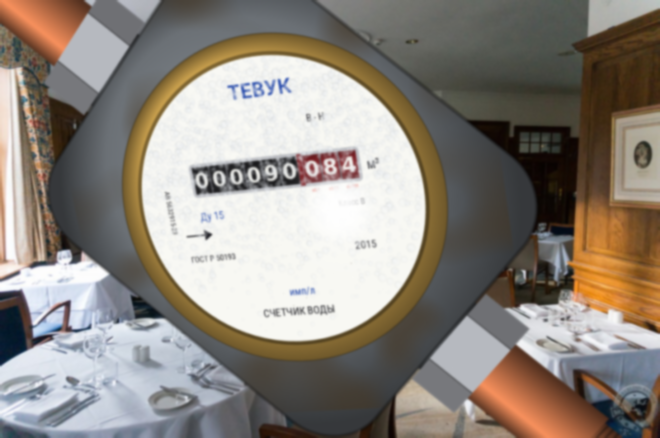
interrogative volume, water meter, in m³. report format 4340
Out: 90.084
